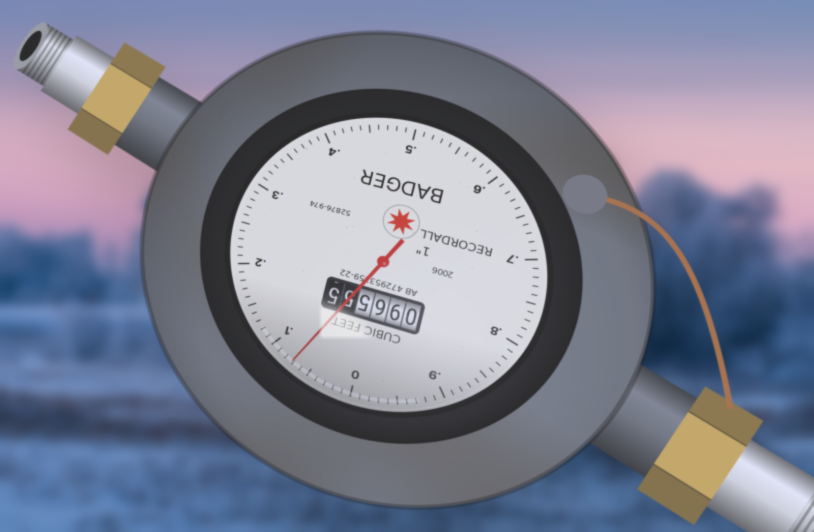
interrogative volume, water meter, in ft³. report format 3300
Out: 96555.07
